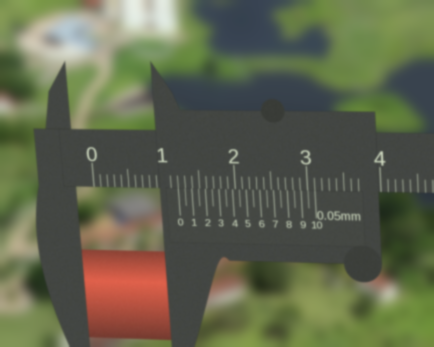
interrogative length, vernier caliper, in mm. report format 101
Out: 12.0
